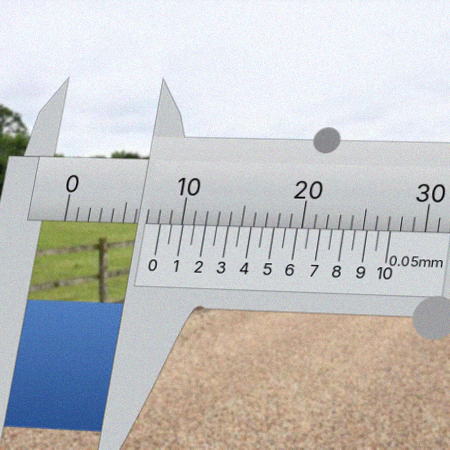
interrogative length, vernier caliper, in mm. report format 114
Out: 8.2
